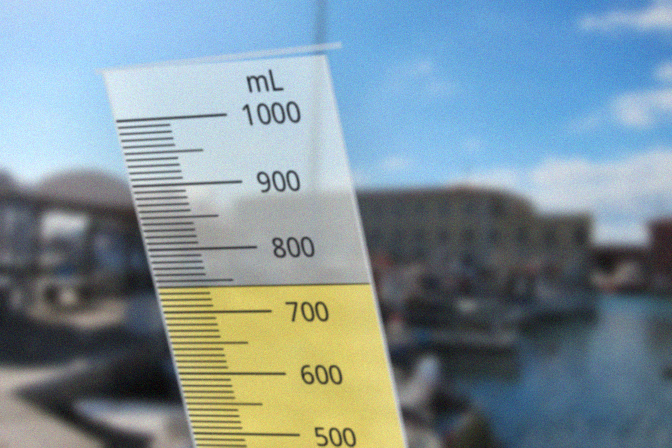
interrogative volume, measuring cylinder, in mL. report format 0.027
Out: 740
